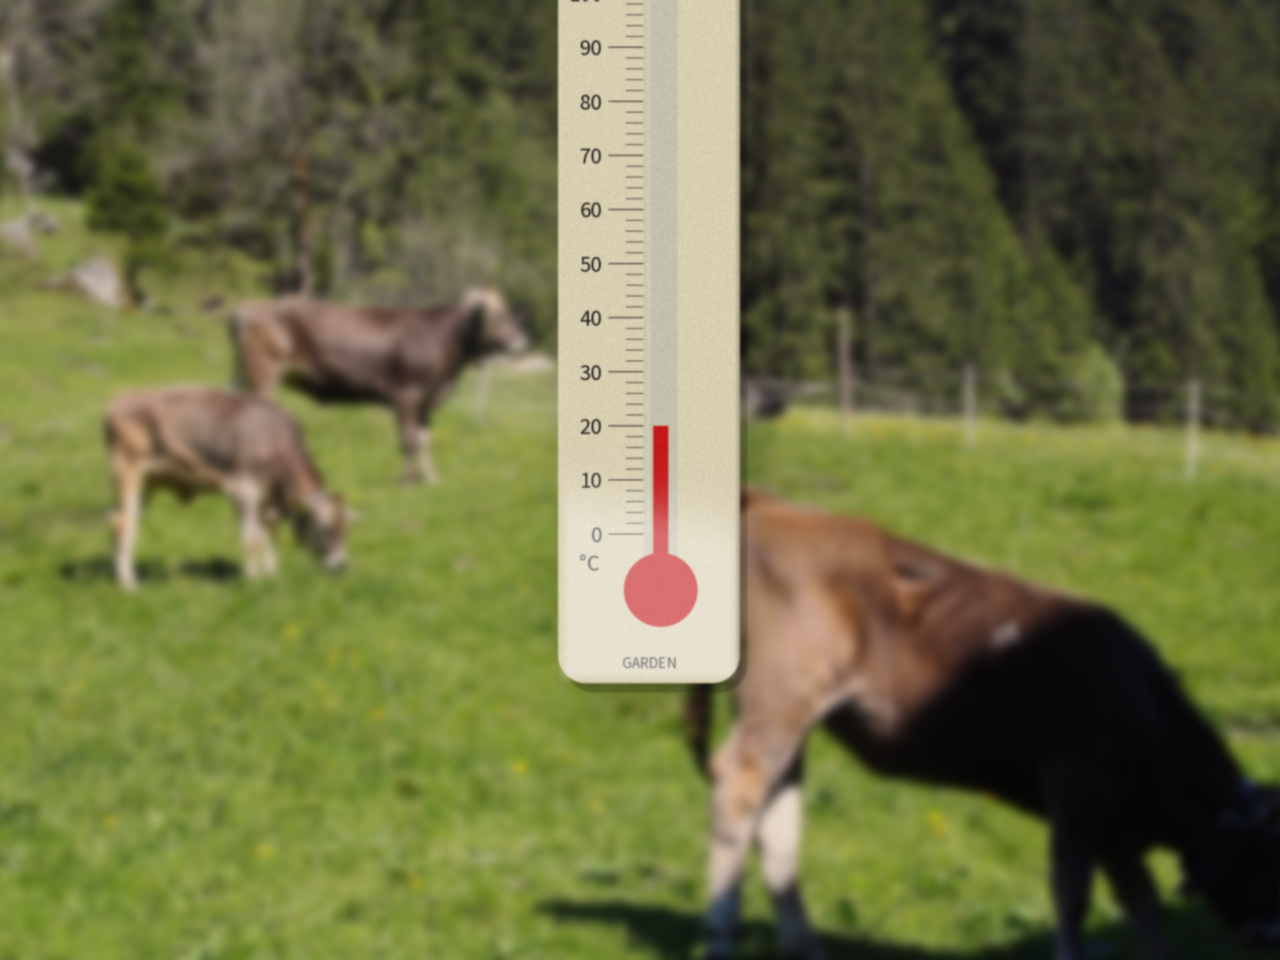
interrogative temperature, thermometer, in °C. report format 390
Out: 20
